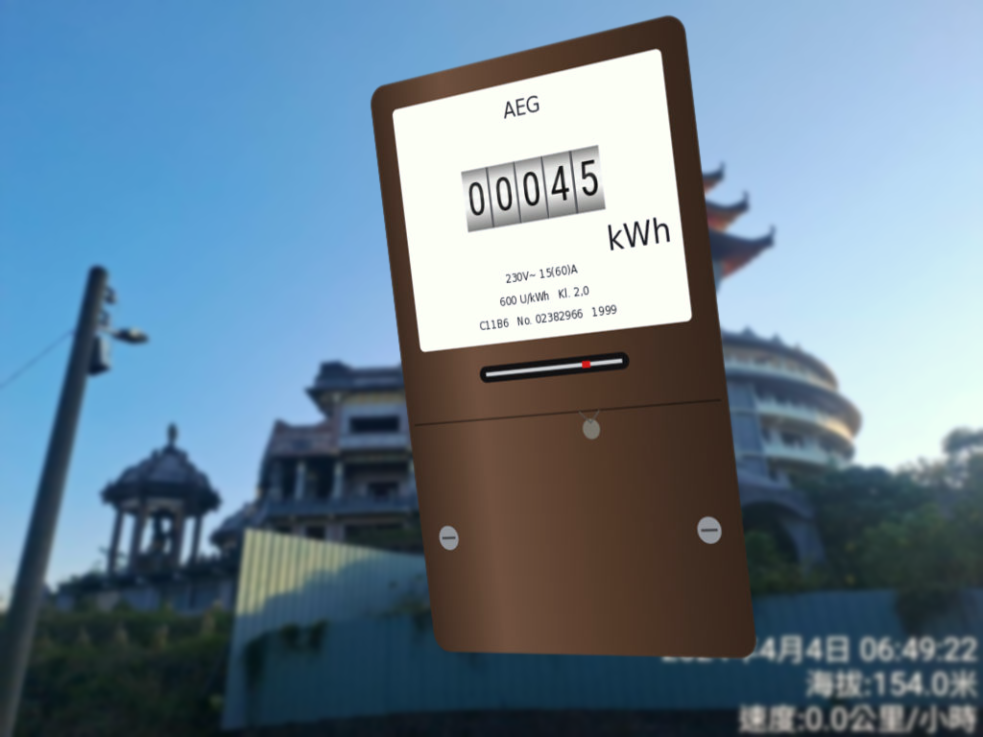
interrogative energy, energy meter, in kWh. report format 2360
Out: 45
